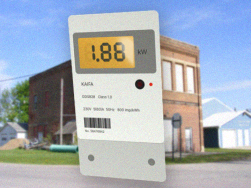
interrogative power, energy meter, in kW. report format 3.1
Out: 1.88
